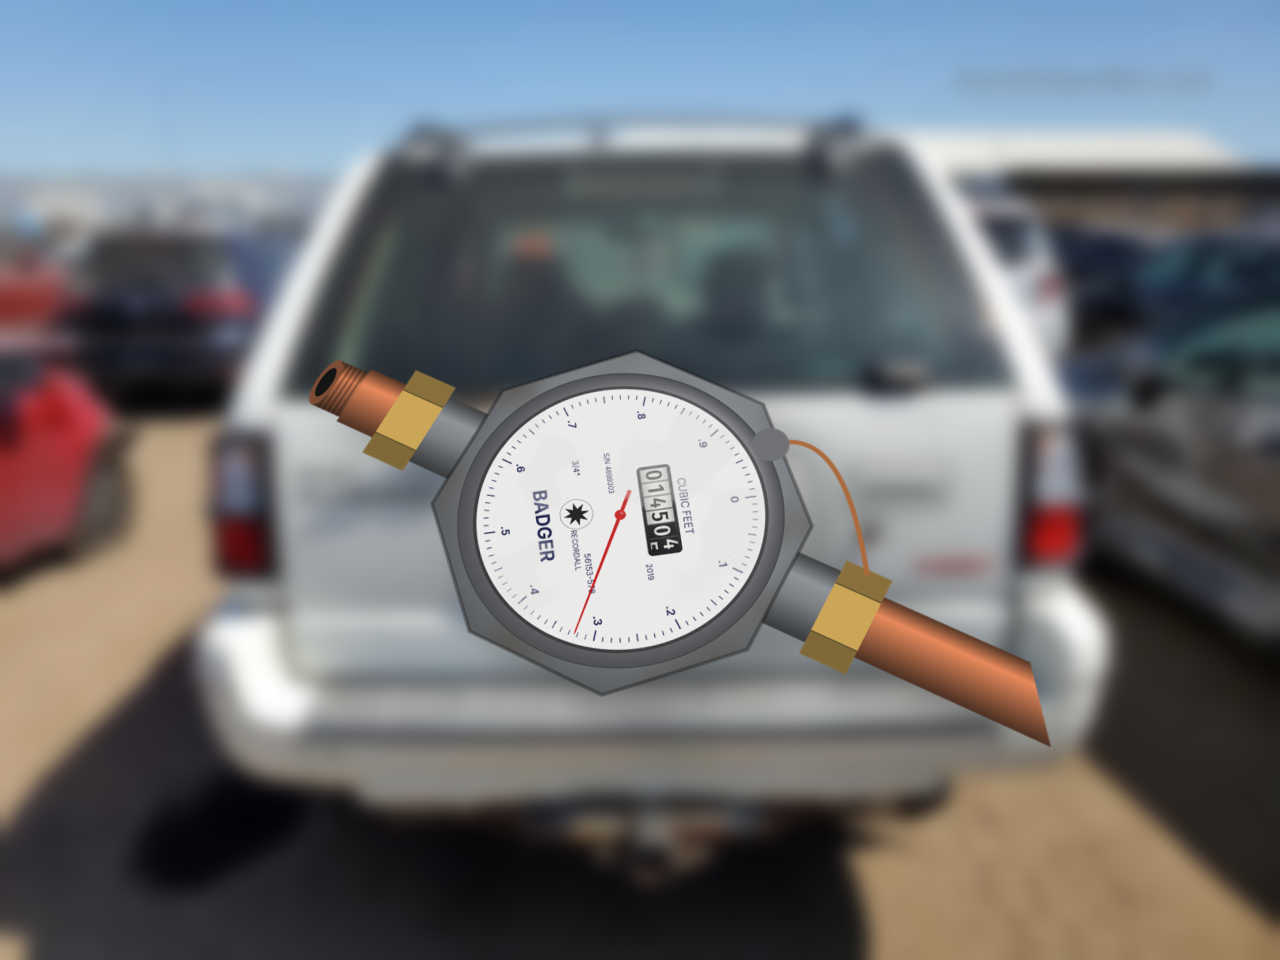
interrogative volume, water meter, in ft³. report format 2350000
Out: 14504.32
